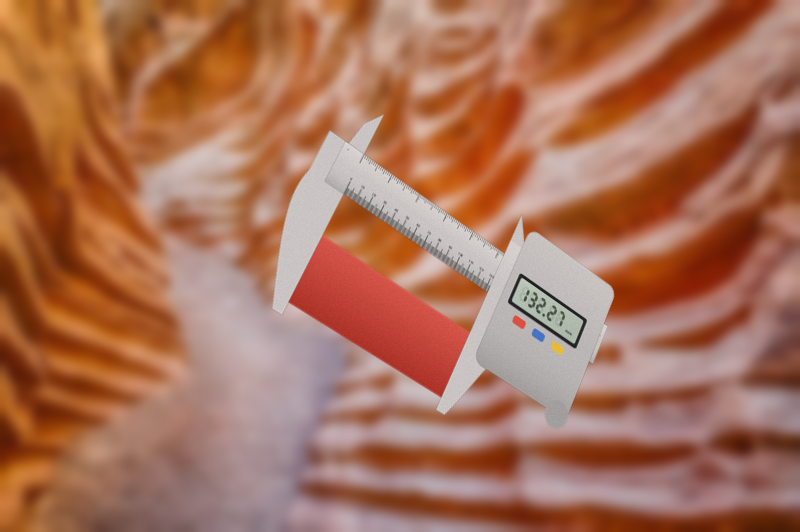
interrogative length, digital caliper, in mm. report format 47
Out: 132.27
